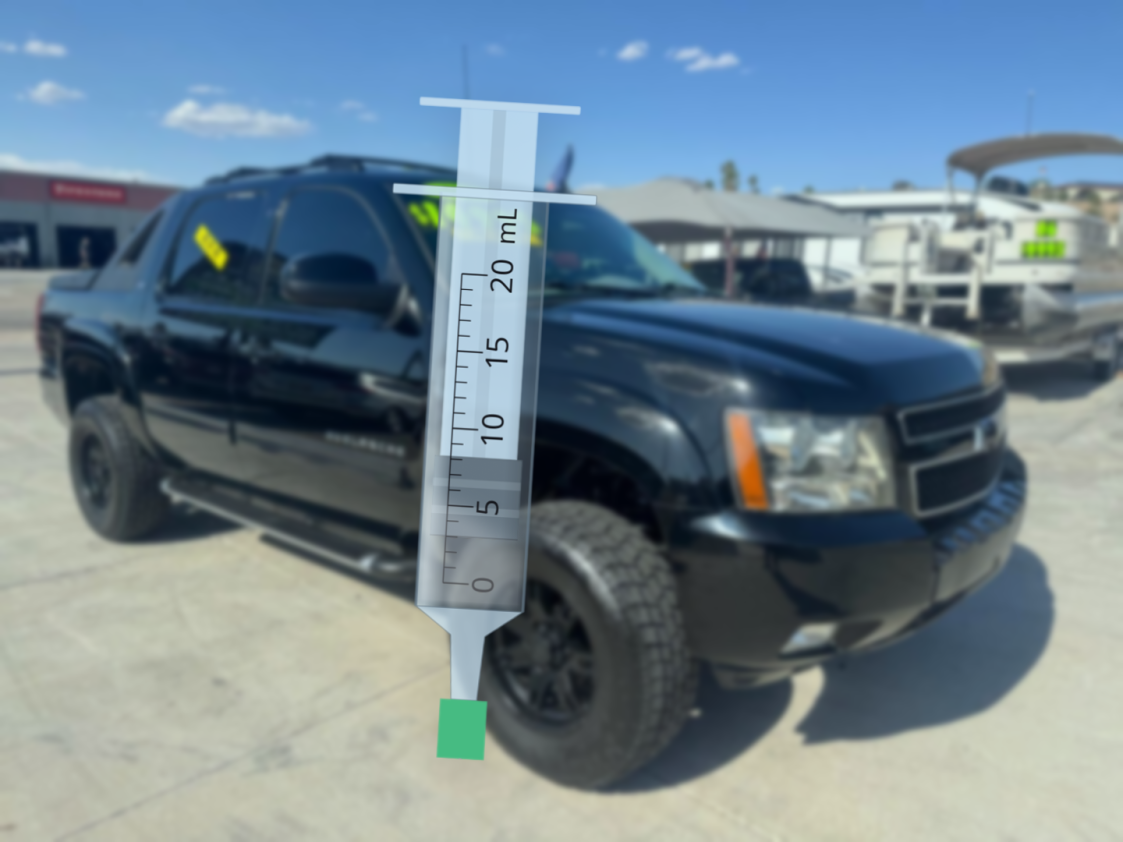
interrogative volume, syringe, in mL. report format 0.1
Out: 3
